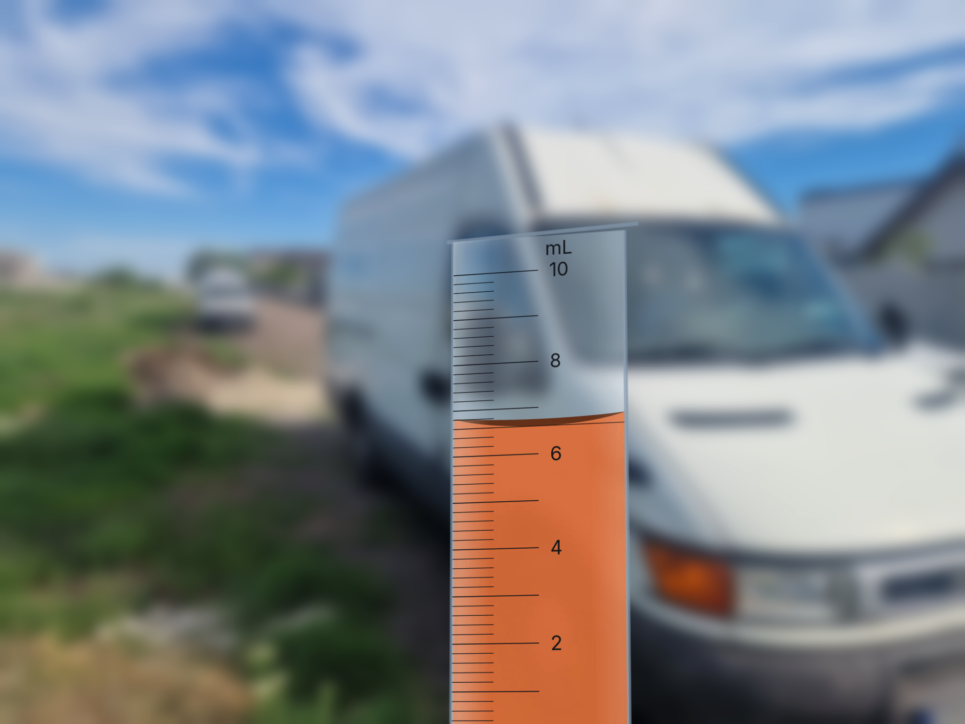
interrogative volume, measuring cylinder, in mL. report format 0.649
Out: 6.6
